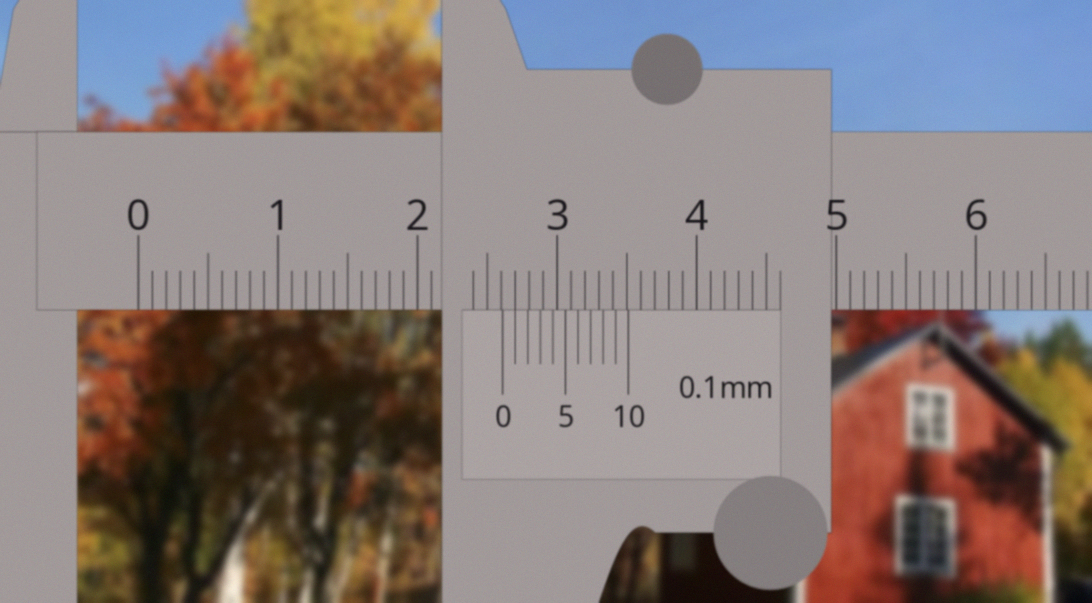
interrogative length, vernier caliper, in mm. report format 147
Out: 26.1
